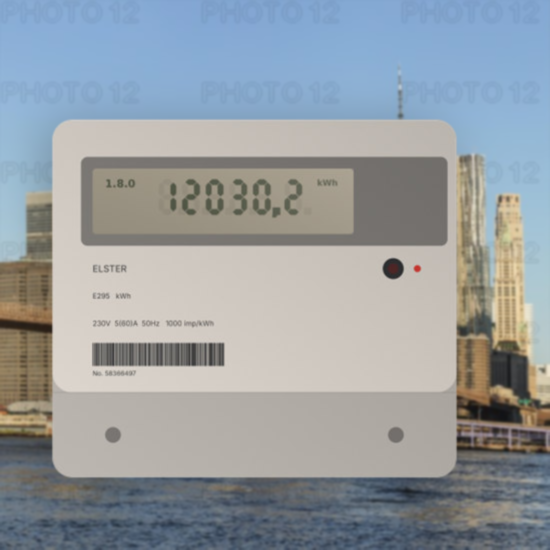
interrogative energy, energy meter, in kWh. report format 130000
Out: 12030.2
